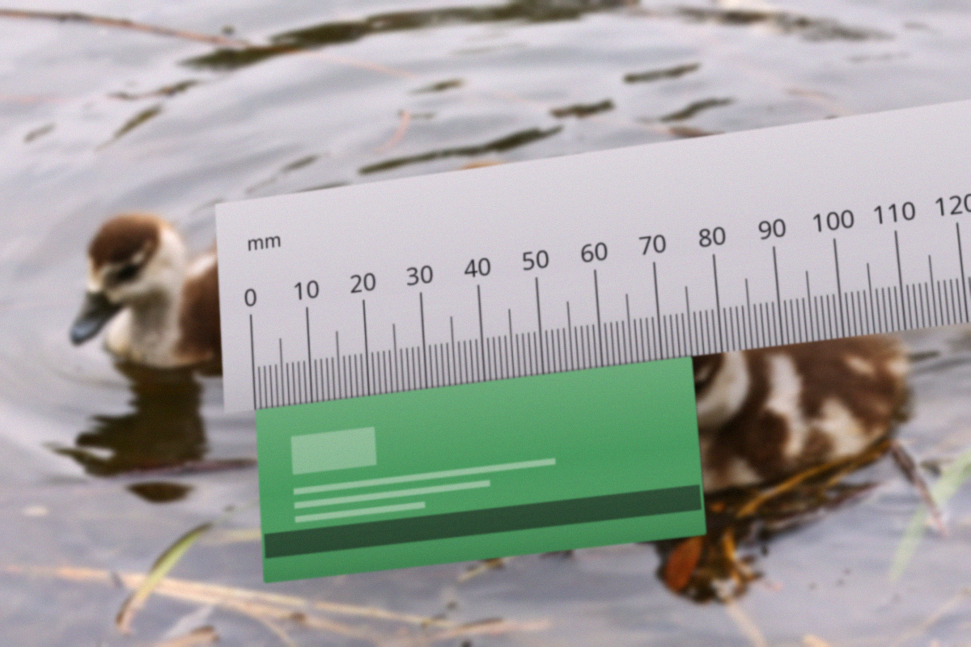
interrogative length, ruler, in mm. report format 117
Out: 75
